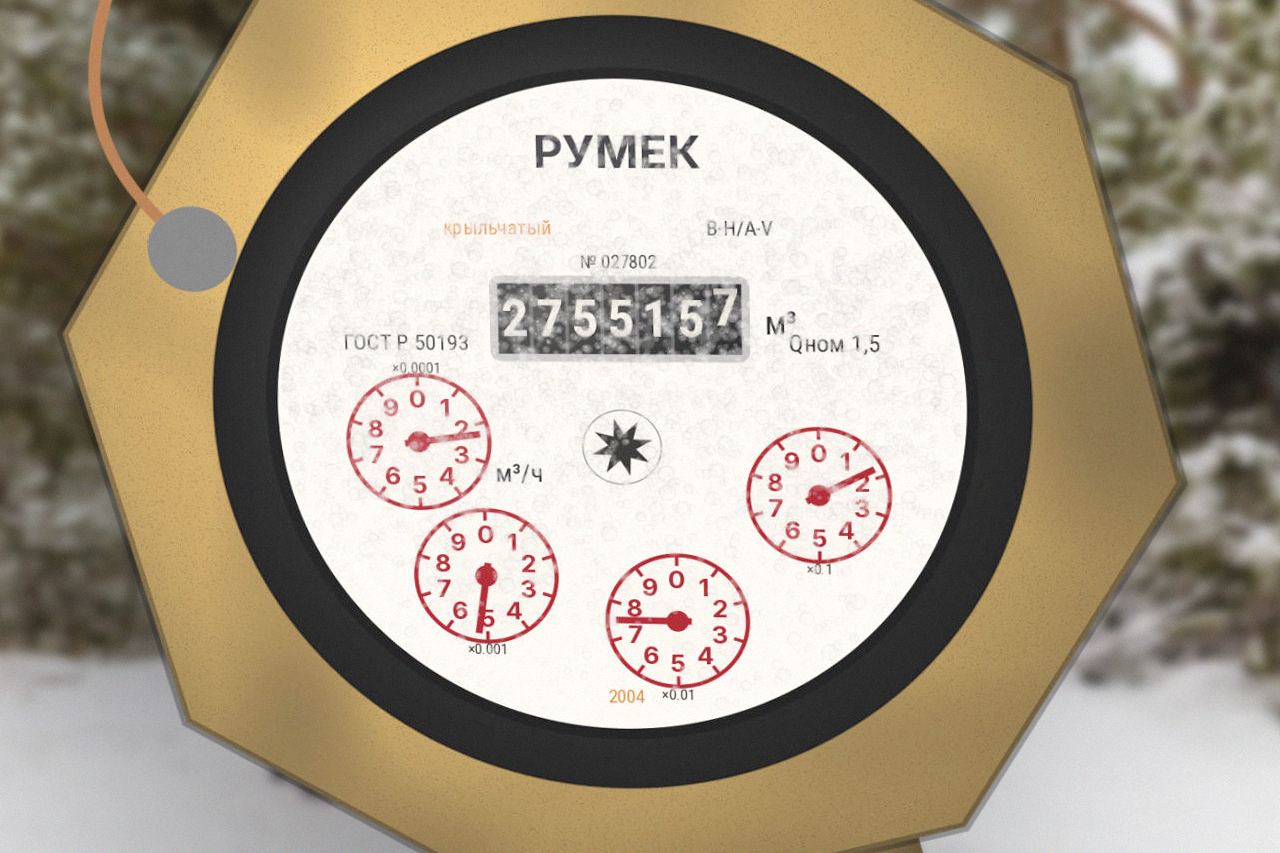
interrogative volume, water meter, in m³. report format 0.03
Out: 2755157.1752
